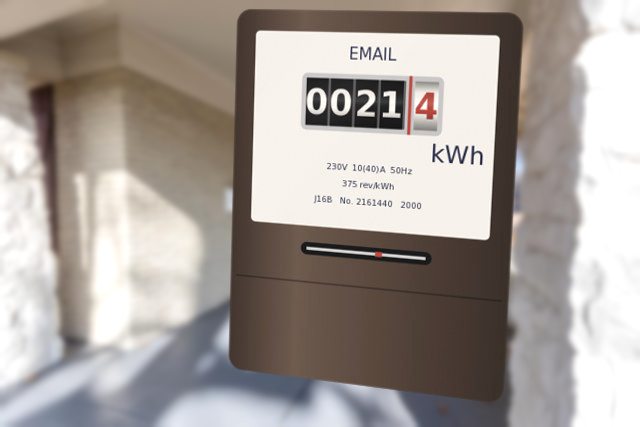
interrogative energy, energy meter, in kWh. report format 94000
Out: 21.4
